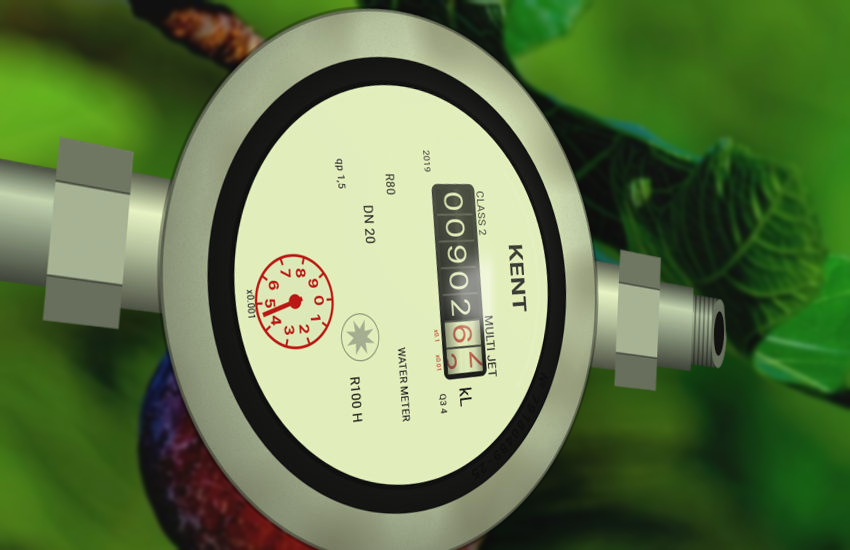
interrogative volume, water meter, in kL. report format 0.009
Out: 902.624
